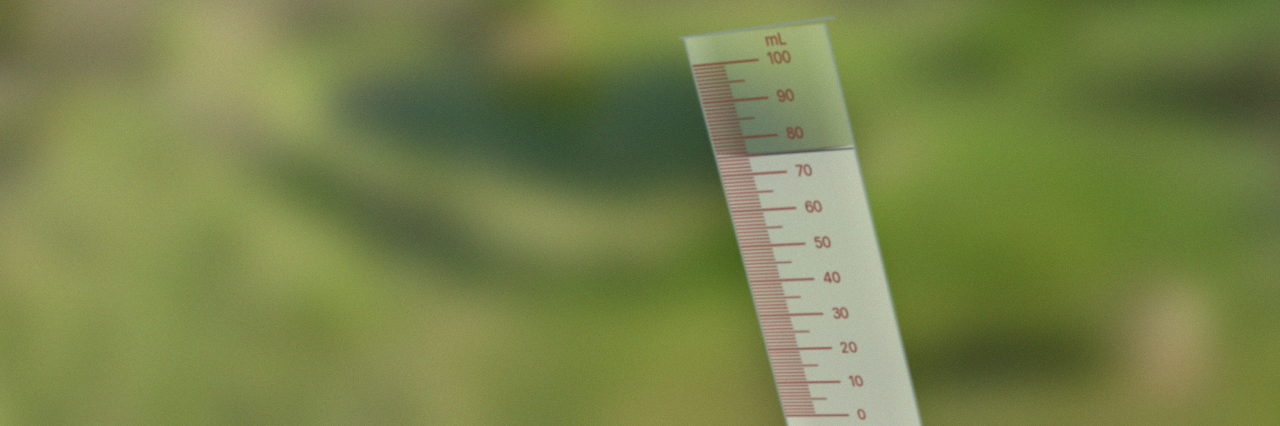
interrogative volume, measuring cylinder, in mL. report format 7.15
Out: 75
